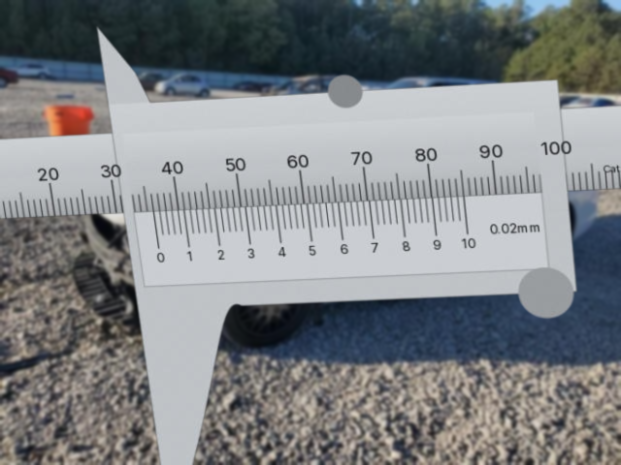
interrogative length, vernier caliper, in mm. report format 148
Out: 36.0
